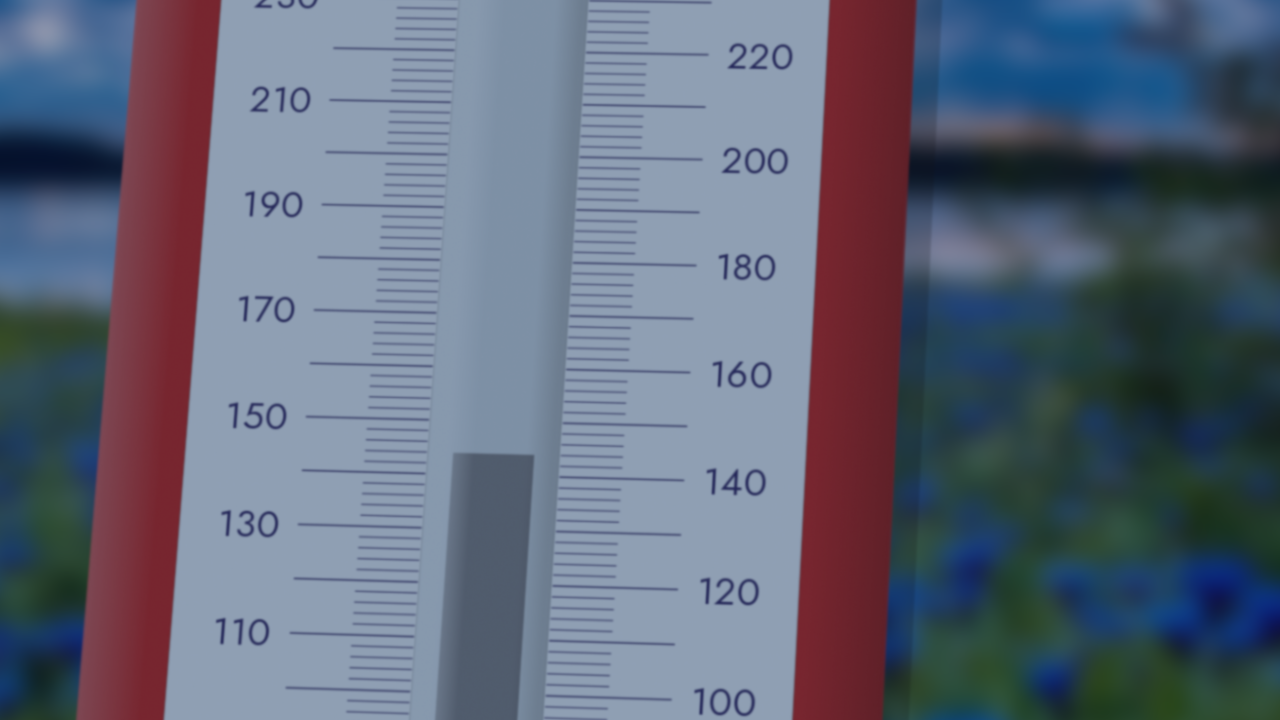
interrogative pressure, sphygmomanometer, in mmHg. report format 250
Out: 144
